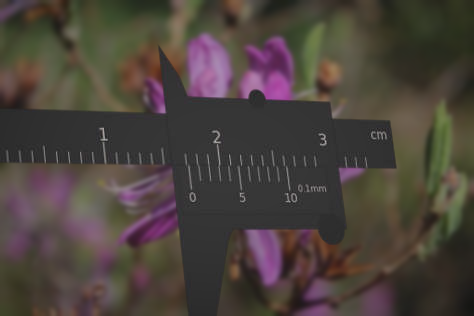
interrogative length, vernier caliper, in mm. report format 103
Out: 17.2
